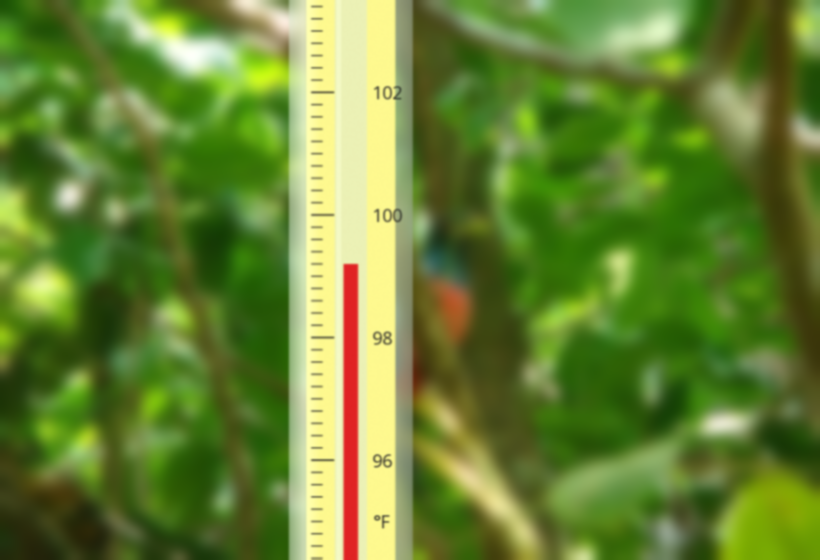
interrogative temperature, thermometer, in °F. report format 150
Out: 99.2
